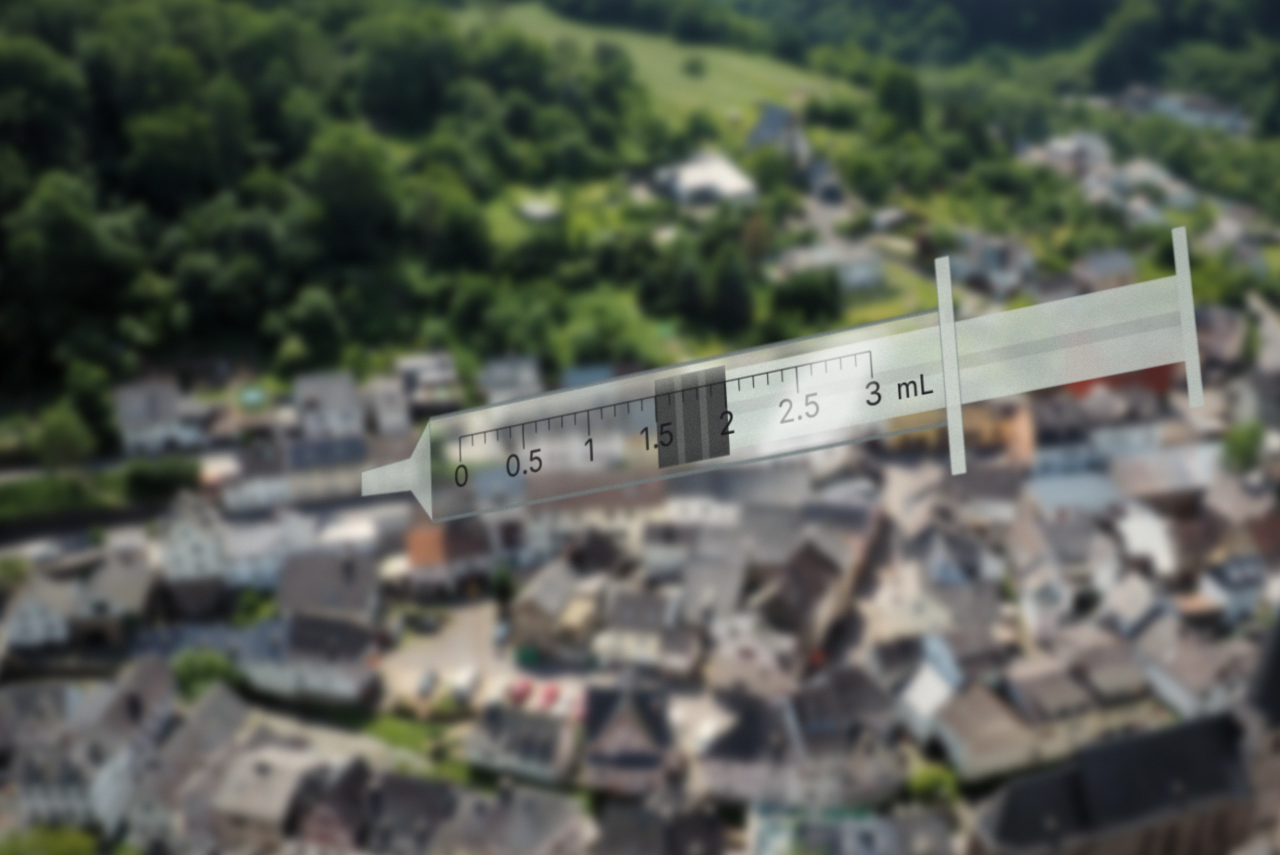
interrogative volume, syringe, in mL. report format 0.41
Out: 1.5
